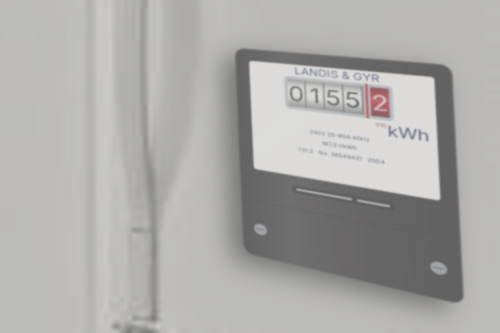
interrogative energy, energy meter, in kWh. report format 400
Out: 155.2
